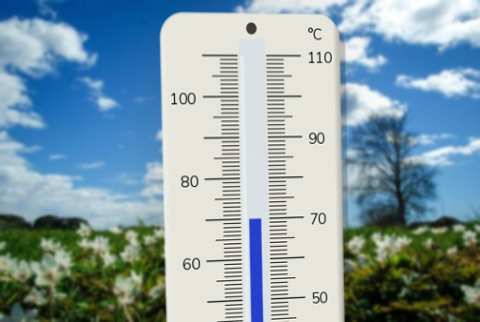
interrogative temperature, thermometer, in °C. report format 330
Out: 70
